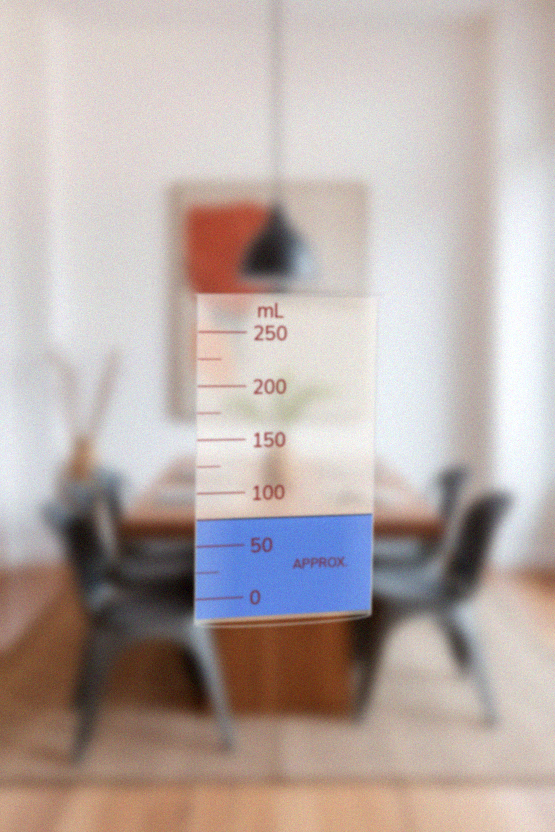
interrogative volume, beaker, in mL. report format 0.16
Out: 75
